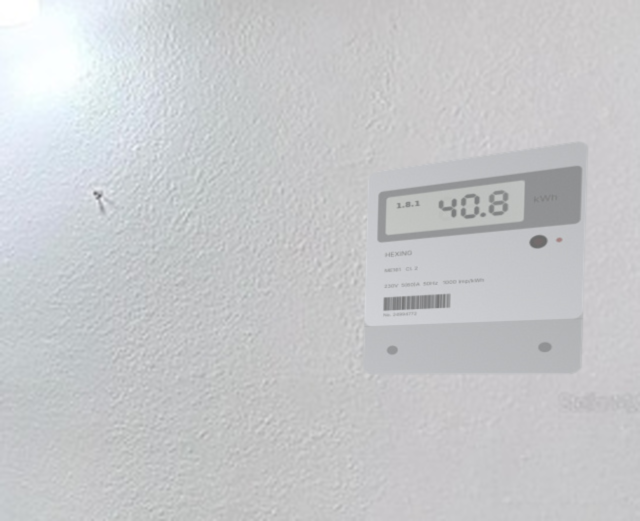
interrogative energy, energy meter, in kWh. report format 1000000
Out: 40.8
